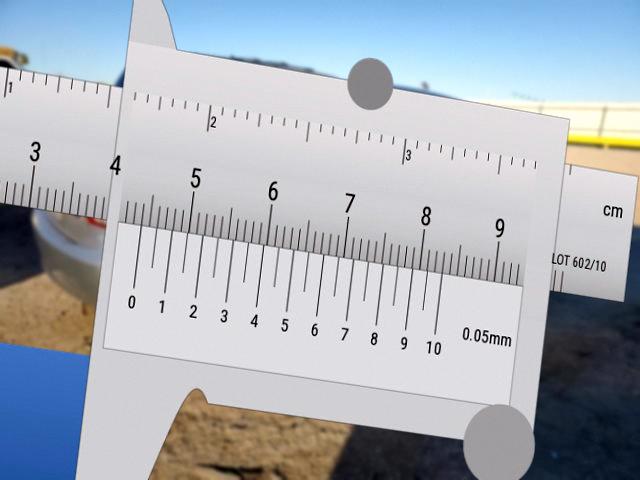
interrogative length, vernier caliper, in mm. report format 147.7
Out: 44.0
